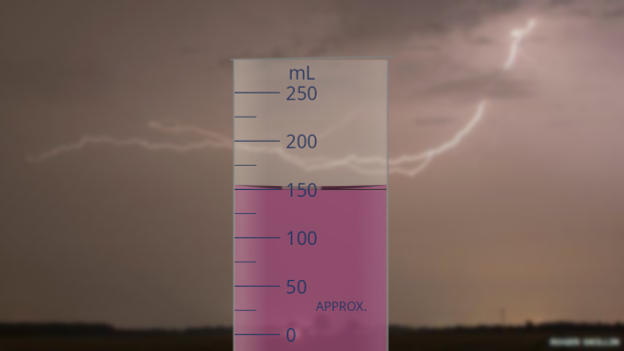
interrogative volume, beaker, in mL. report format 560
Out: 150
